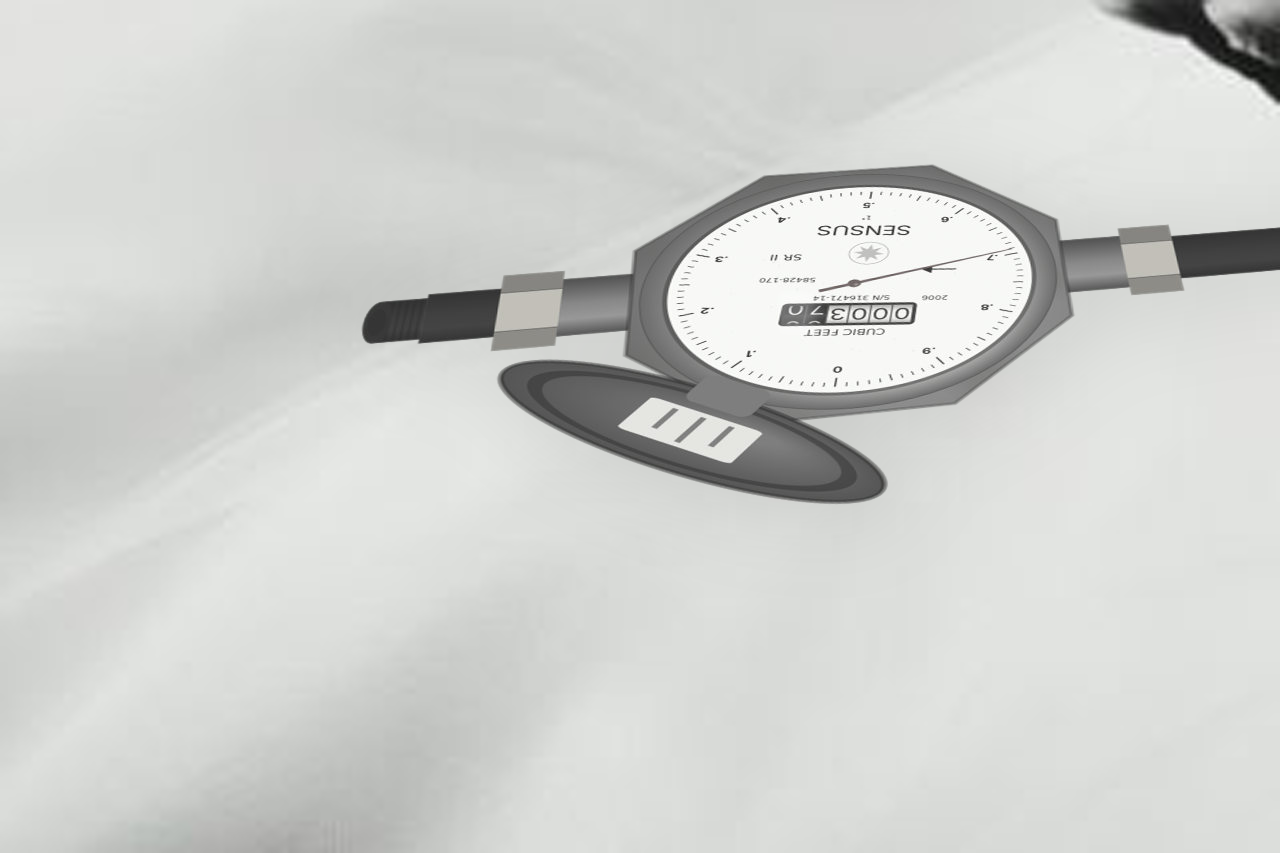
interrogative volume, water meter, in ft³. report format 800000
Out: 369.69
